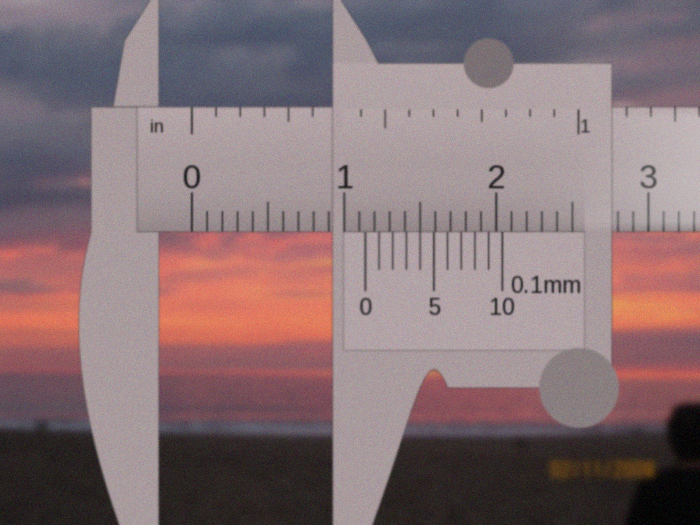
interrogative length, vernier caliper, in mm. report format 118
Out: 11.4
